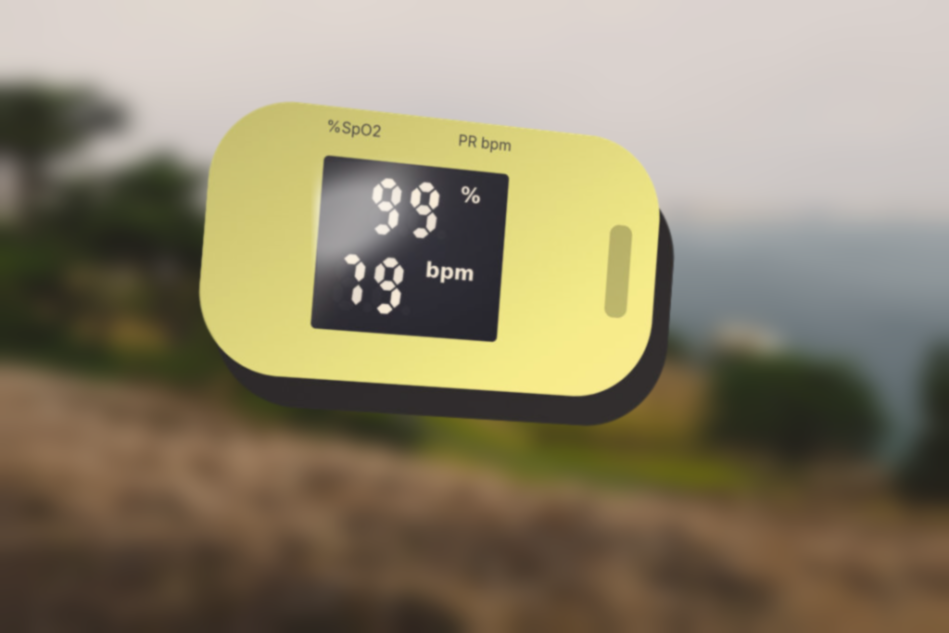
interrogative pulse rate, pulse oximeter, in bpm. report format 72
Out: 79
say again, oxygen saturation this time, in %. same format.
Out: 99
